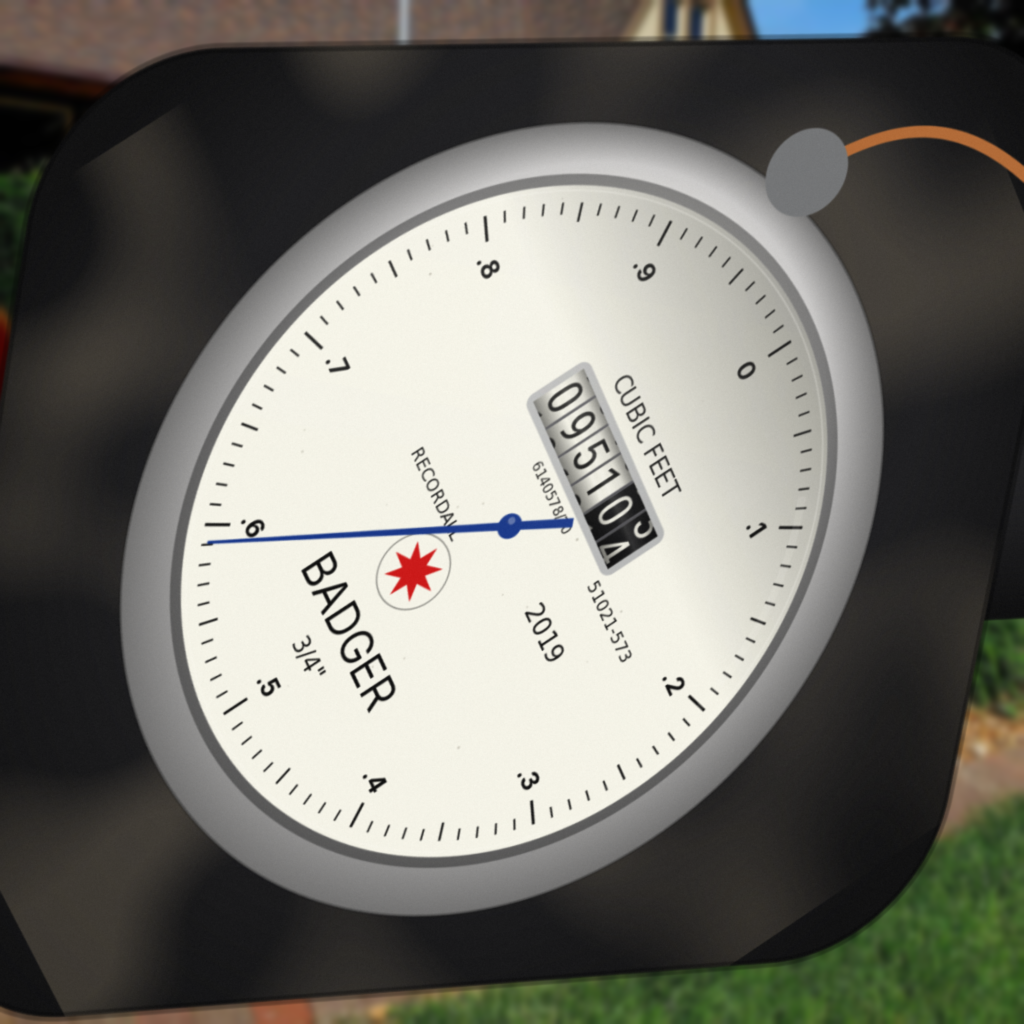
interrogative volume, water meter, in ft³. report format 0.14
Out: 95103.59
